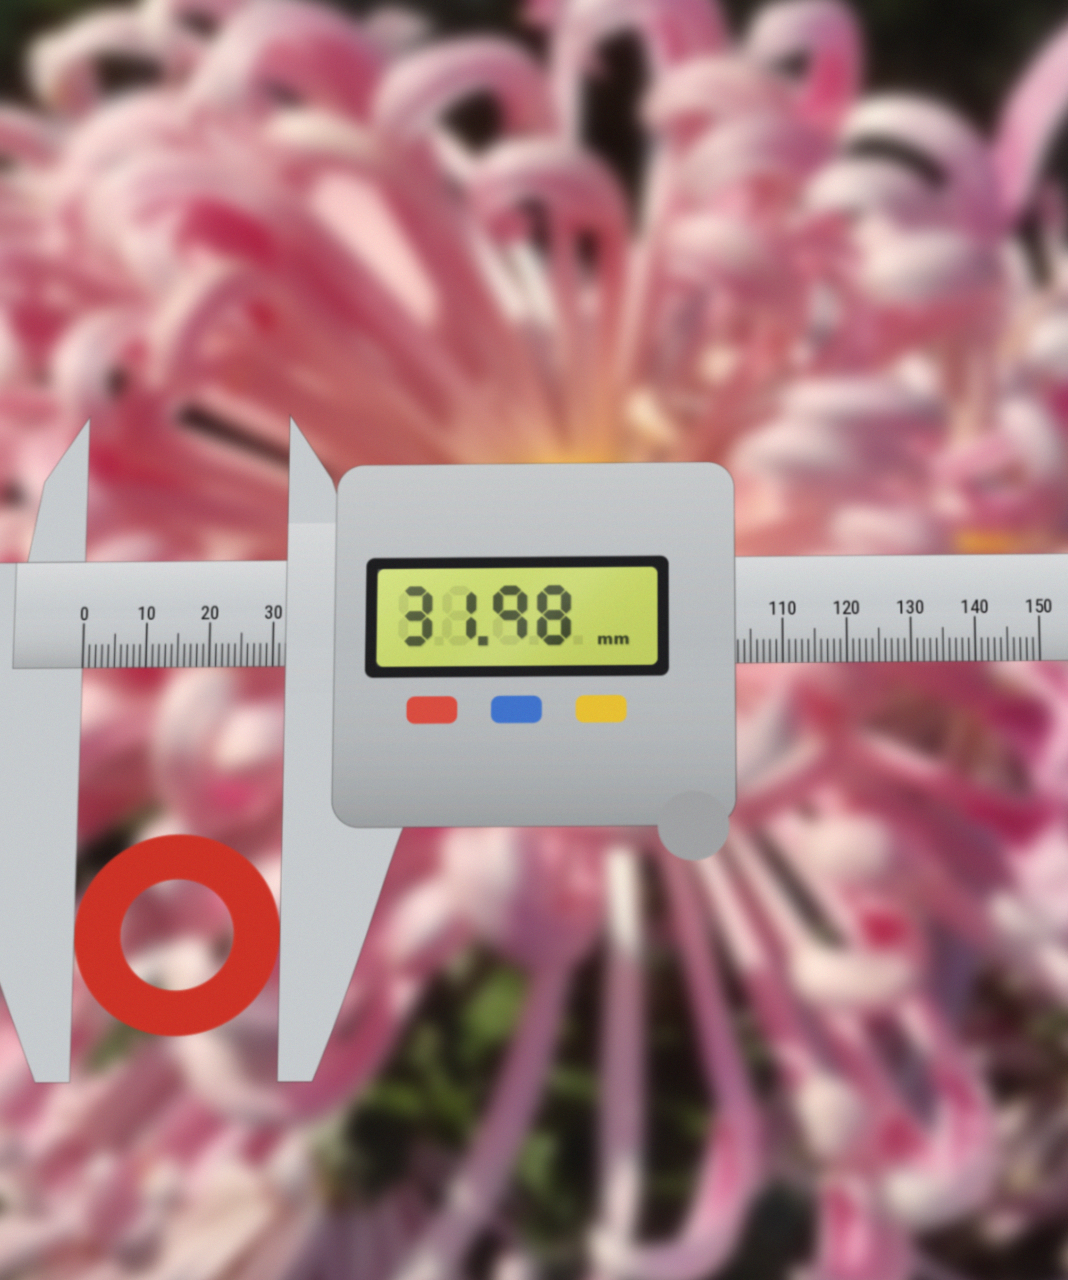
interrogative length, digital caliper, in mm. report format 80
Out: 31.98
